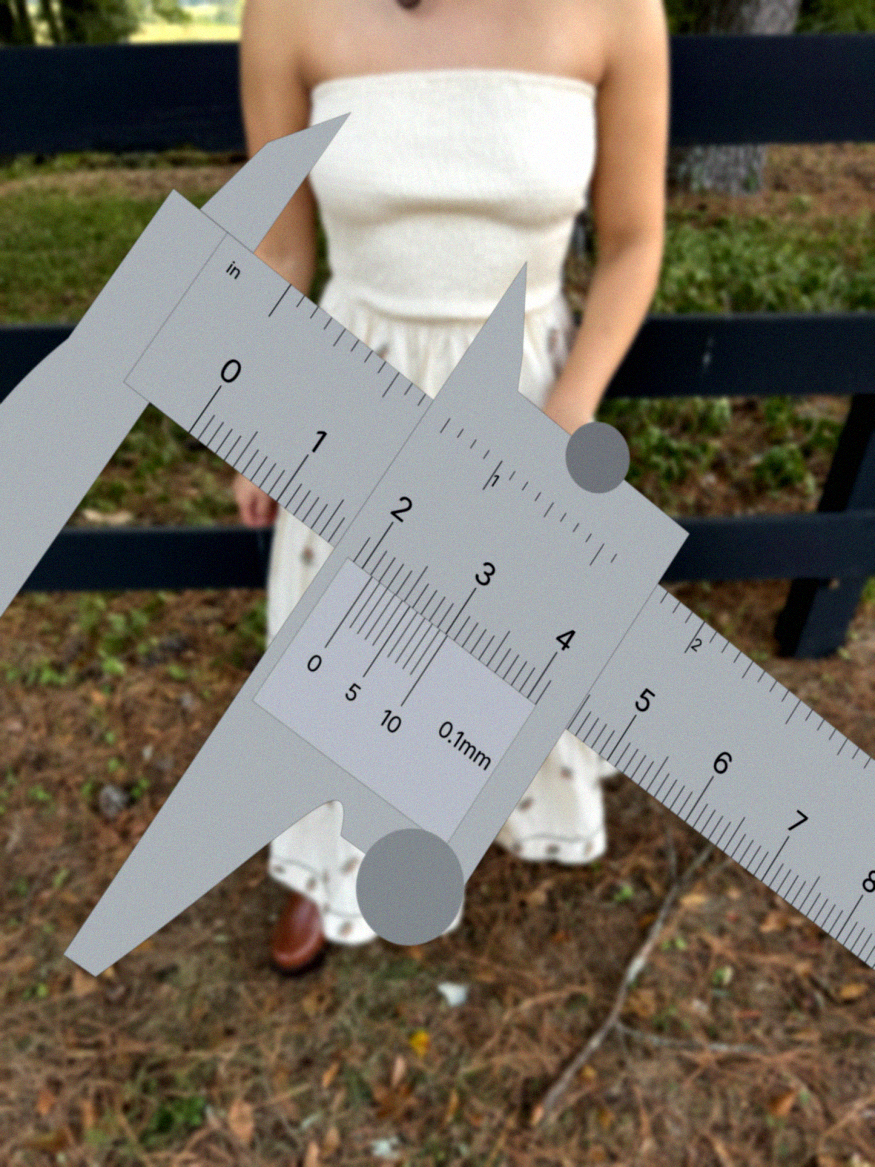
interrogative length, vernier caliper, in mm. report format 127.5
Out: 21.2
